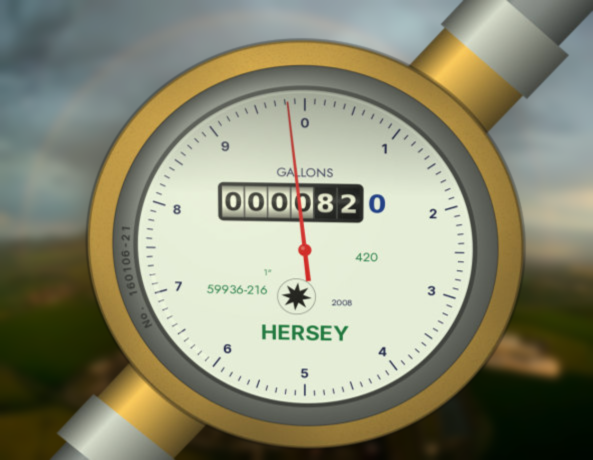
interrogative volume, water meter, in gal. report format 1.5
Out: 819.8
